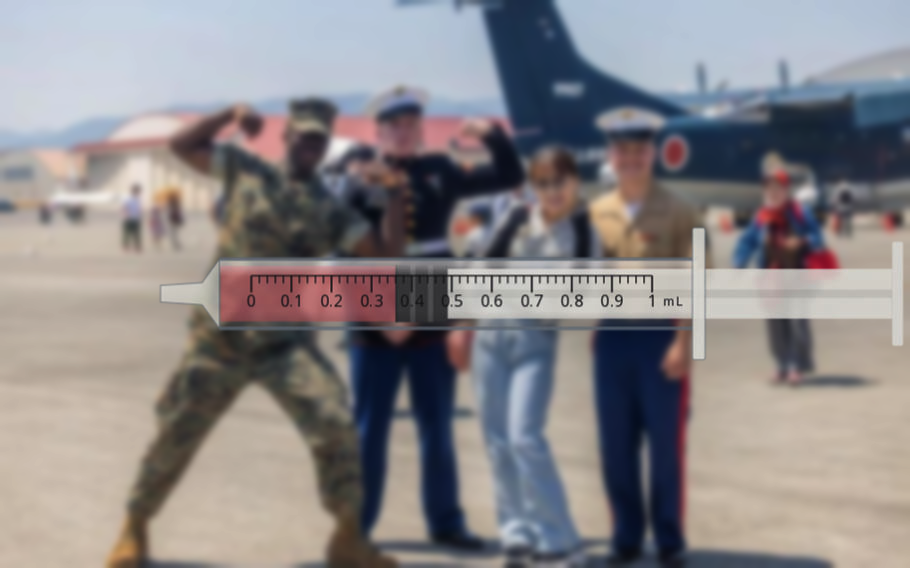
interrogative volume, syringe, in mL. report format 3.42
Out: 0.36
